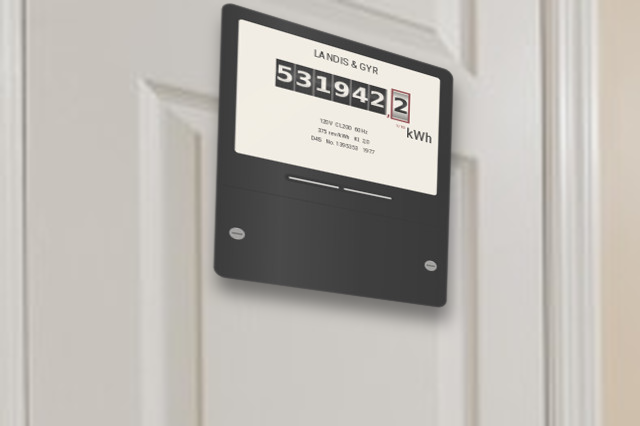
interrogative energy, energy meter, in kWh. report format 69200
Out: 531942.2
